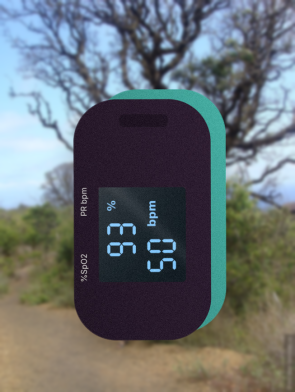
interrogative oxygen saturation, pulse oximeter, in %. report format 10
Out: 93
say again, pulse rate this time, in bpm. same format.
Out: 50
